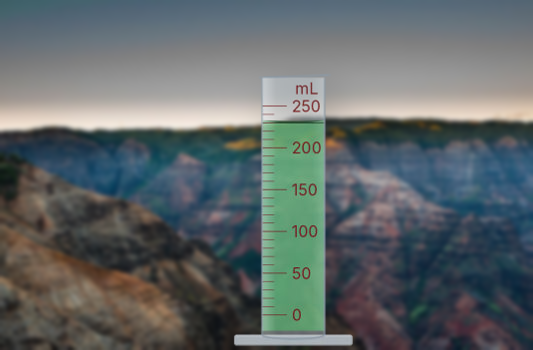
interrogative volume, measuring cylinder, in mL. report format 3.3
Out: 230
